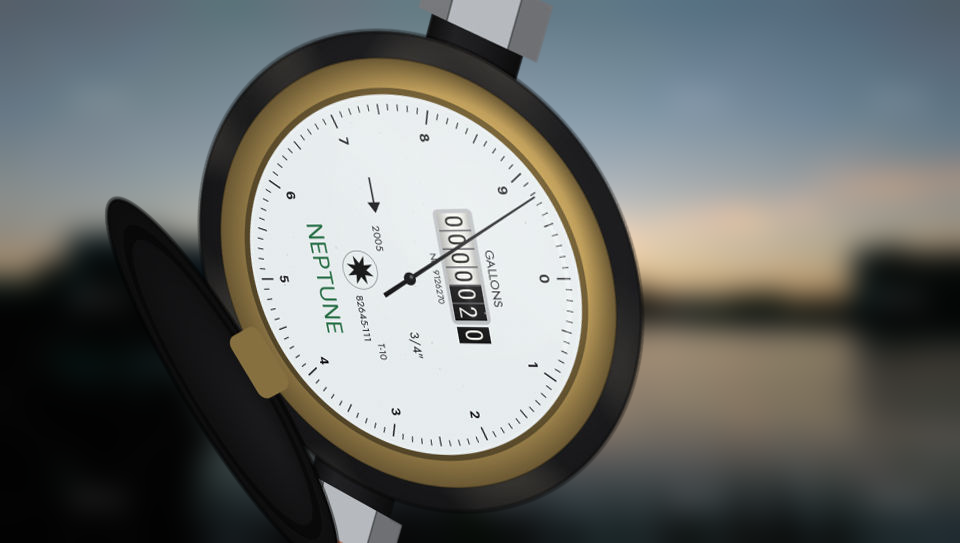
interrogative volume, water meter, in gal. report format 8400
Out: 19.2
